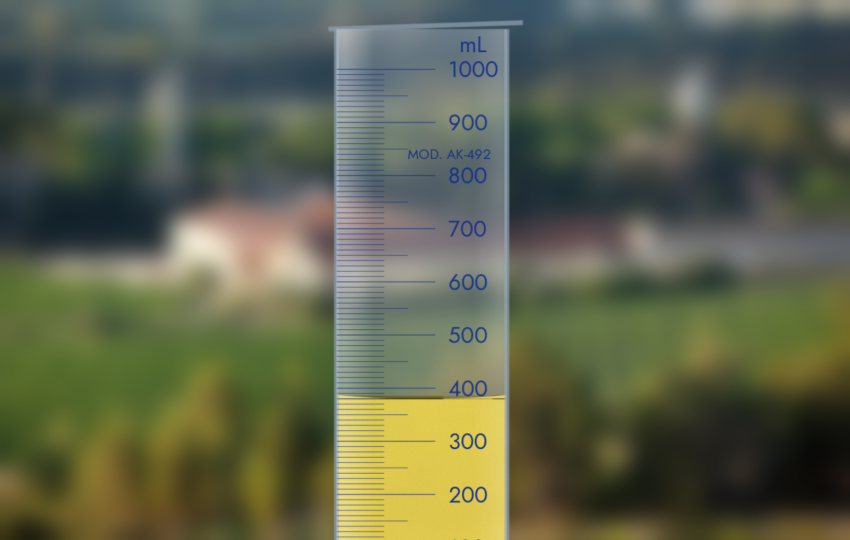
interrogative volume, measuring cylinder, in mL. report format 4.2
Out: 380
